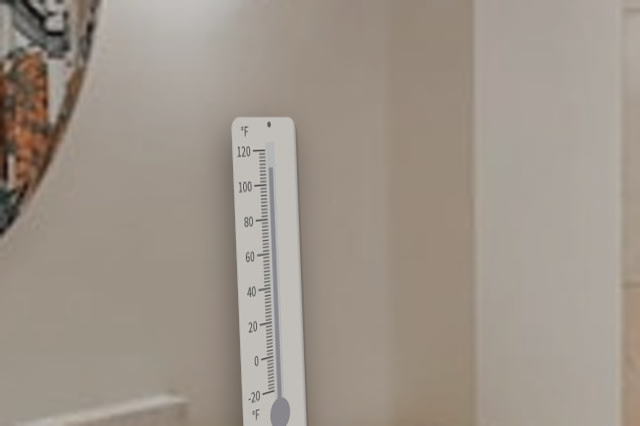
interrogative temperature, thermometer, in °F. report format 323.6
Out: 110
